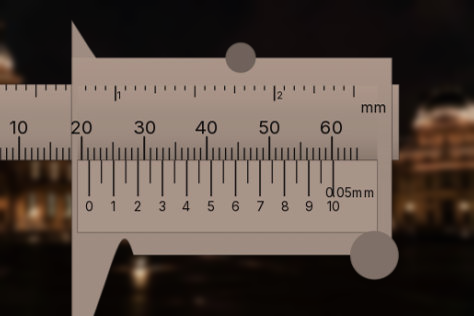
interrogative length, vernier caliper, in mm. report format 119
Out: 21.2
